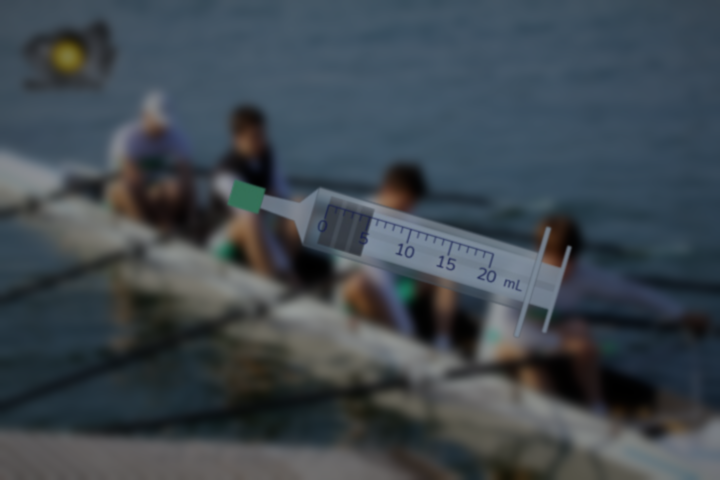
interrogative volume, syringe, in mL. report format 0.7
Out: 0
